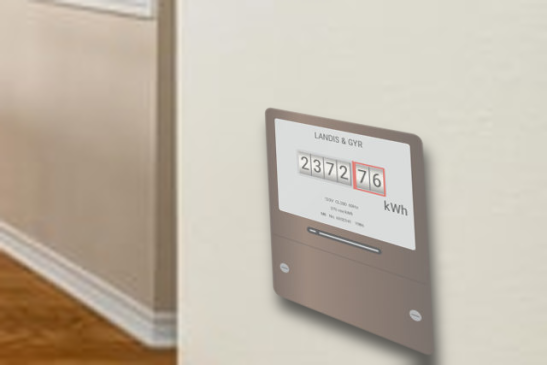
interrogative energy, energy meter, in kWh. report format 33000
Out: 2372.76
